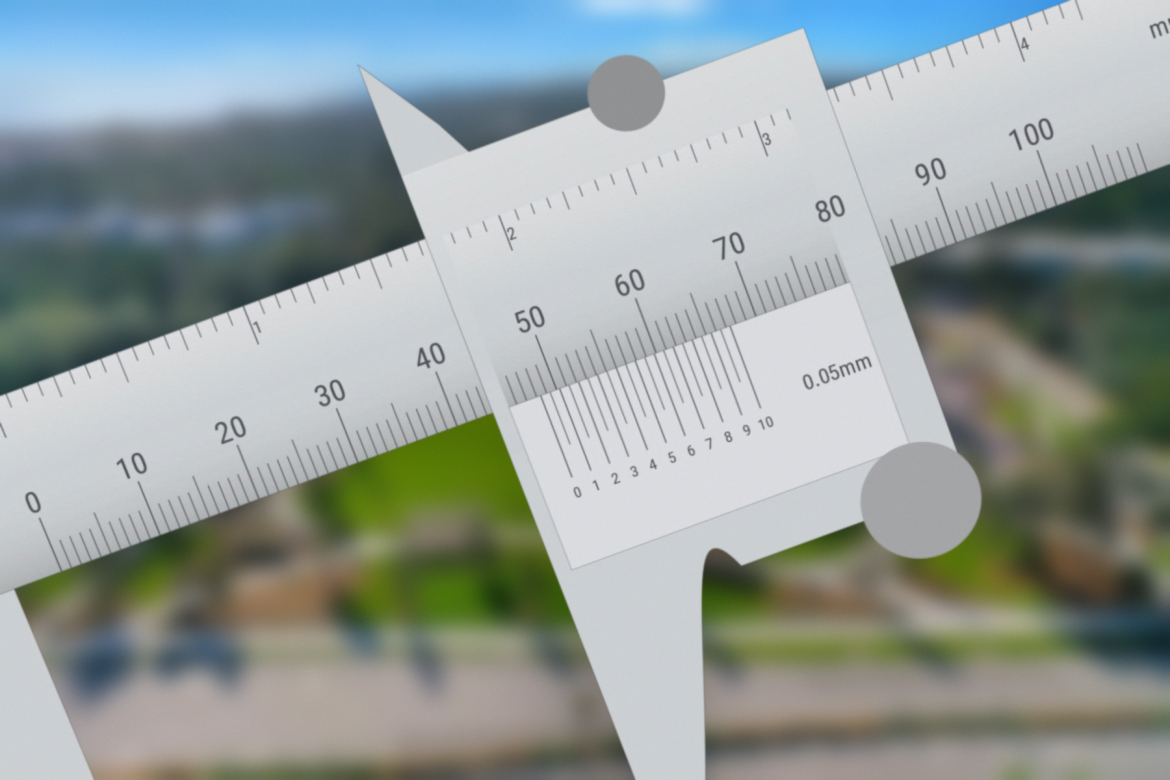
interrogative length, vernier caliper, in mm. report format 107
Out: 48.4
